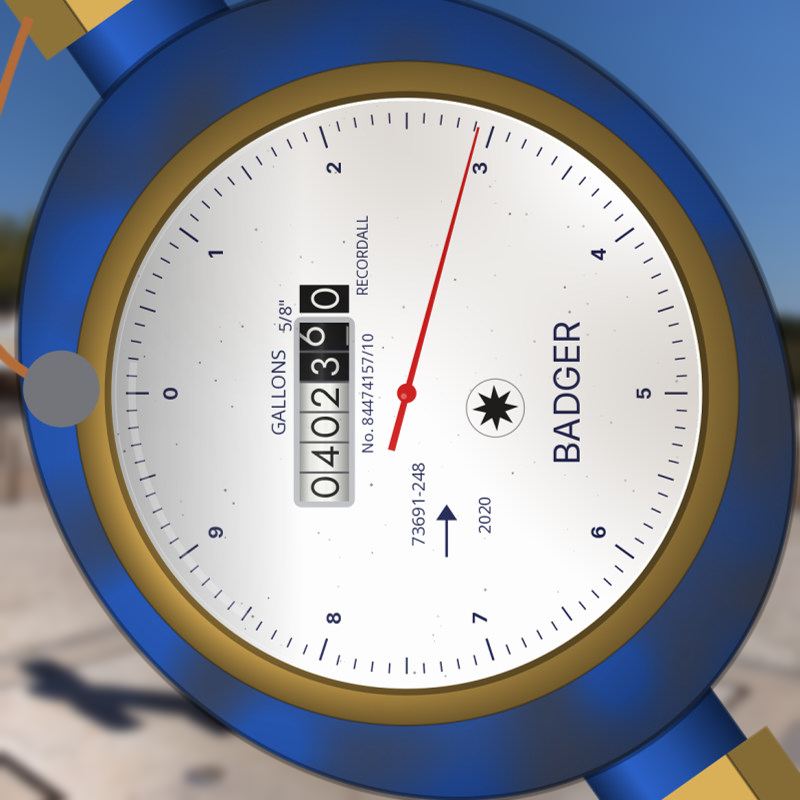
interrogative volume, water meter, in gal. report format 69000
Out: 402362.9
